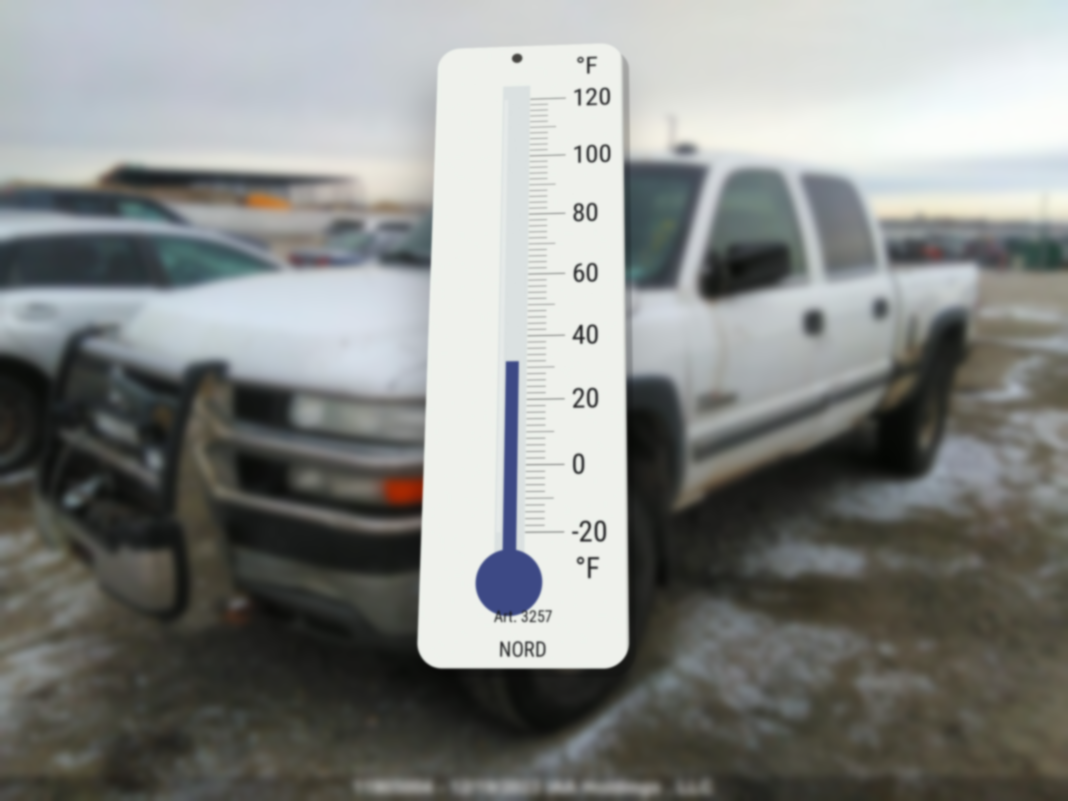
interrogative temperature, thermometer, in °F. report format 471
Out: 32
